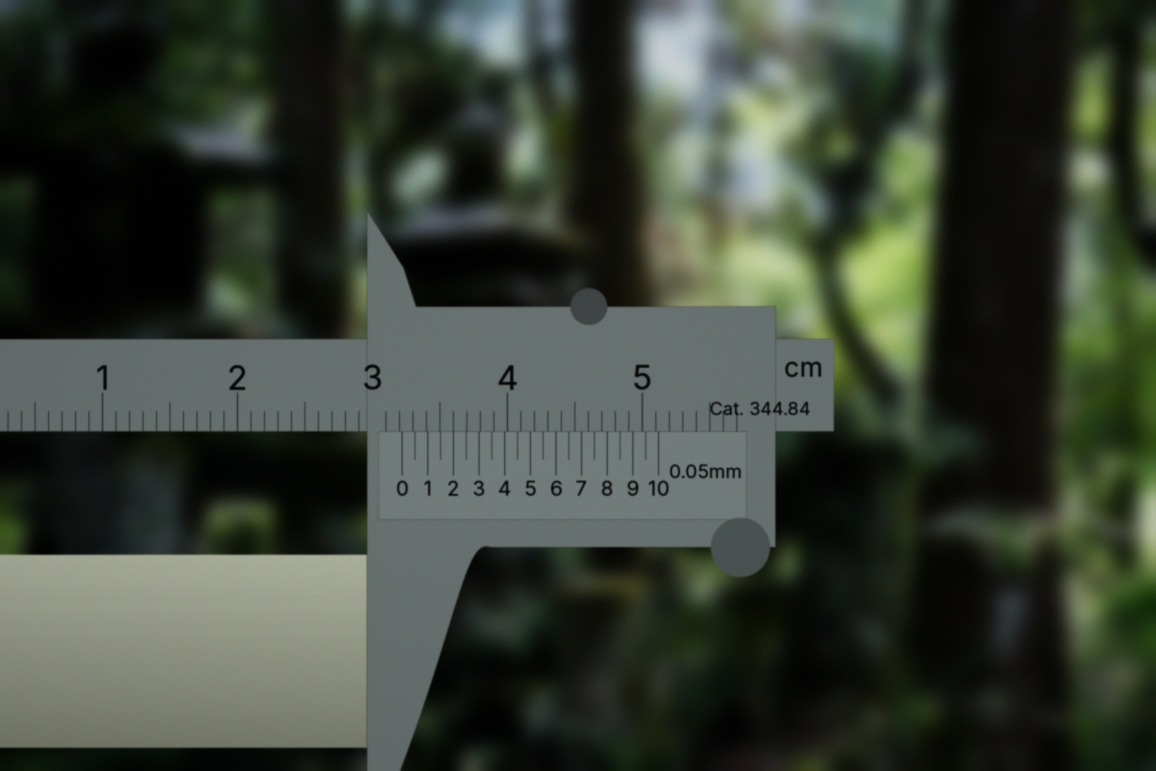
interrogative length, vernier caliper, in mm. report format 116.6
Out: 32.2
